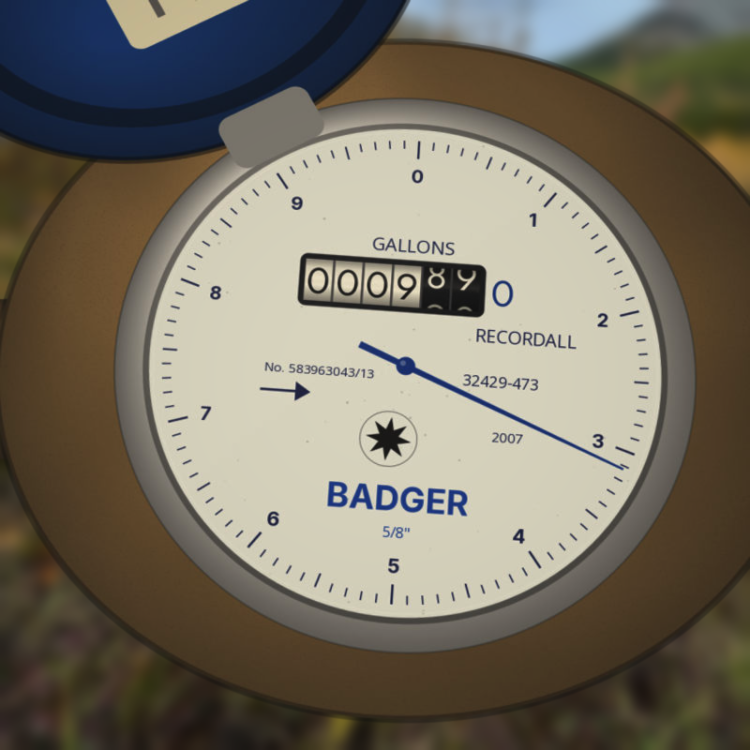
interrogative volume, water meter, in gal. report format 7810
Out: 9893.1
